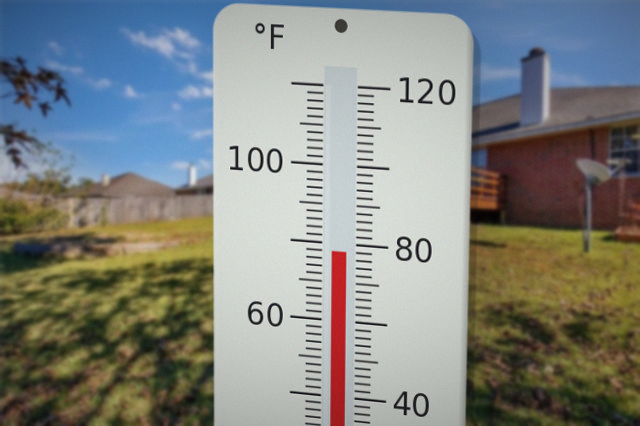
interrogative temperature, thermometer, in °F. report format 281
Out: 78
